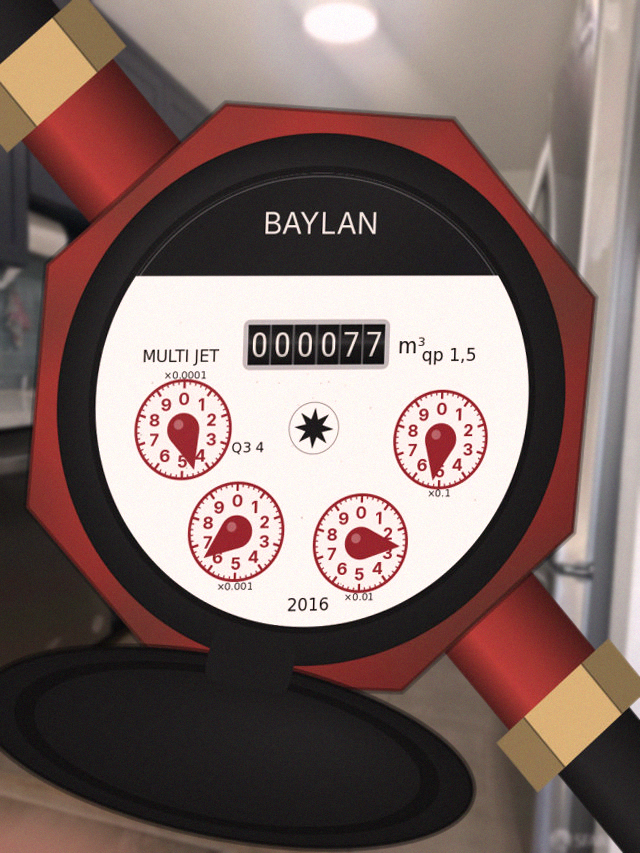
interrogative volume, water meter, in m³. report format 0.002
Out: 77.5264
